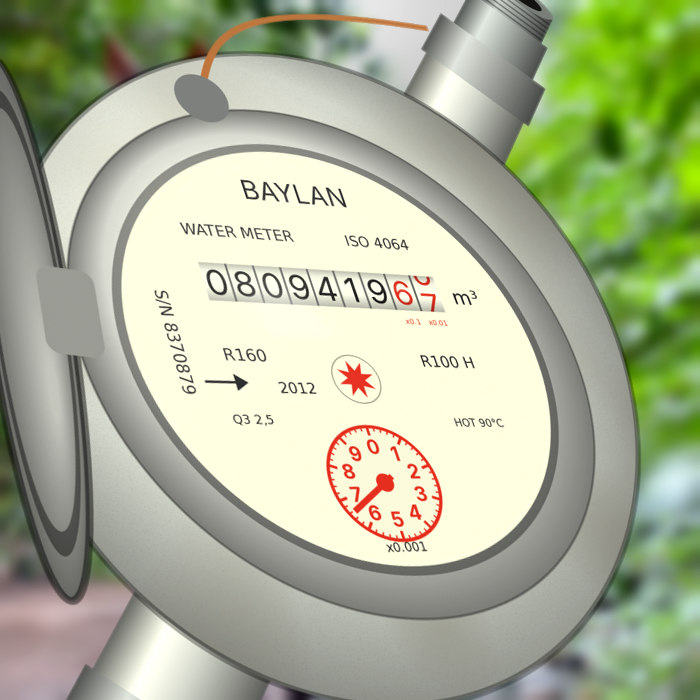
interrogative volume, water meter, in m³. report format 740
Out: 809419.666
